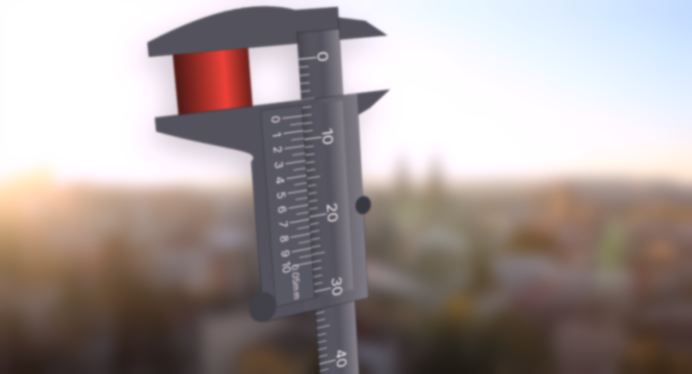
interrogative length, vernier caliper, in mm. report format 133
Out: 7.0
